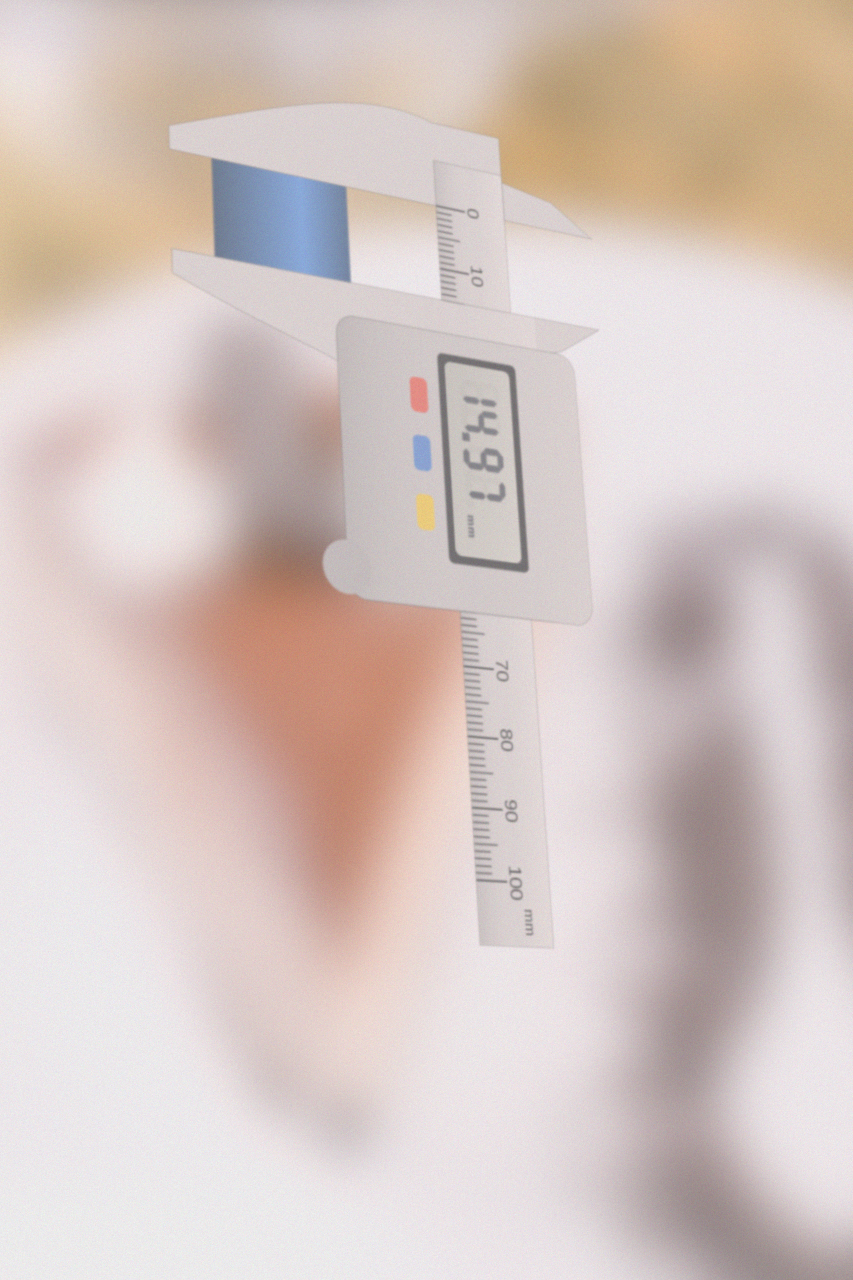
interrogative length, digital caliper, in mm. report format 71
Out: 14.97
